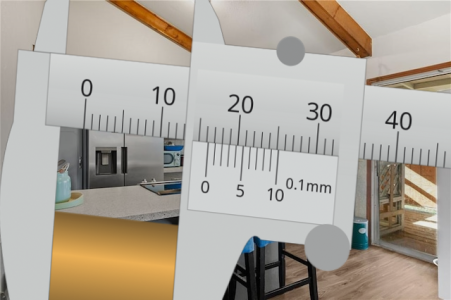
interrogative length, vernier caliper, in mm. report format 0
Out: 16.2
